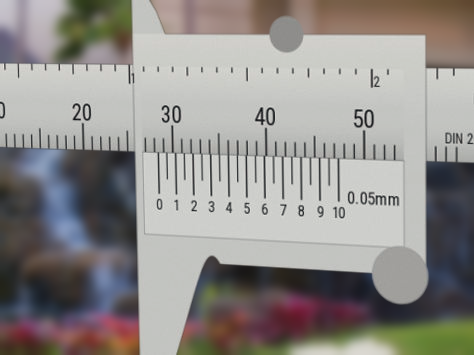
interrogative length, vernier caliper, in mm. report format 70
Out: 28.4
